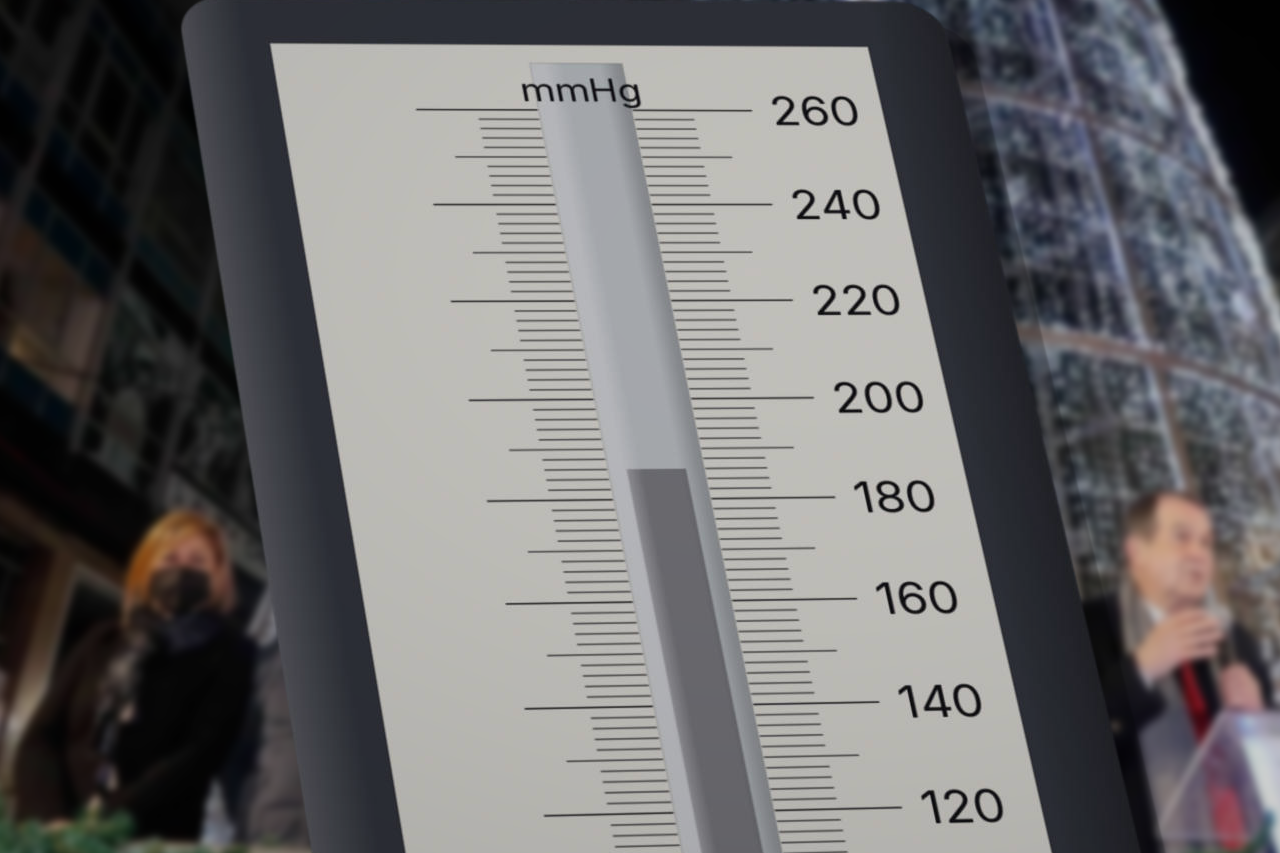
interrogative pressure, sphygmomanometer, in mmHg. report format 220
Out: 186
